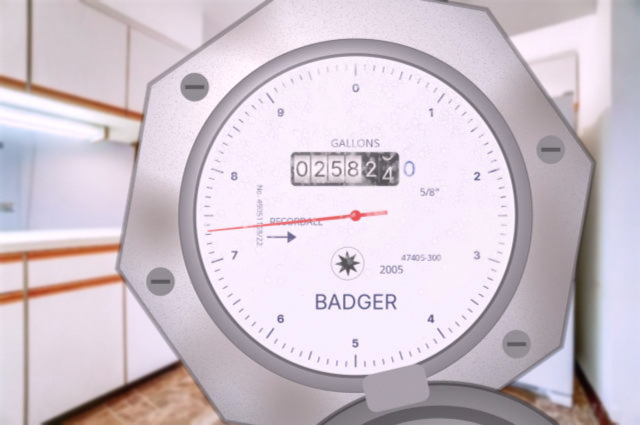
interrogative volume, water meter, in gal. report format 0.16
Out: 258237.3
